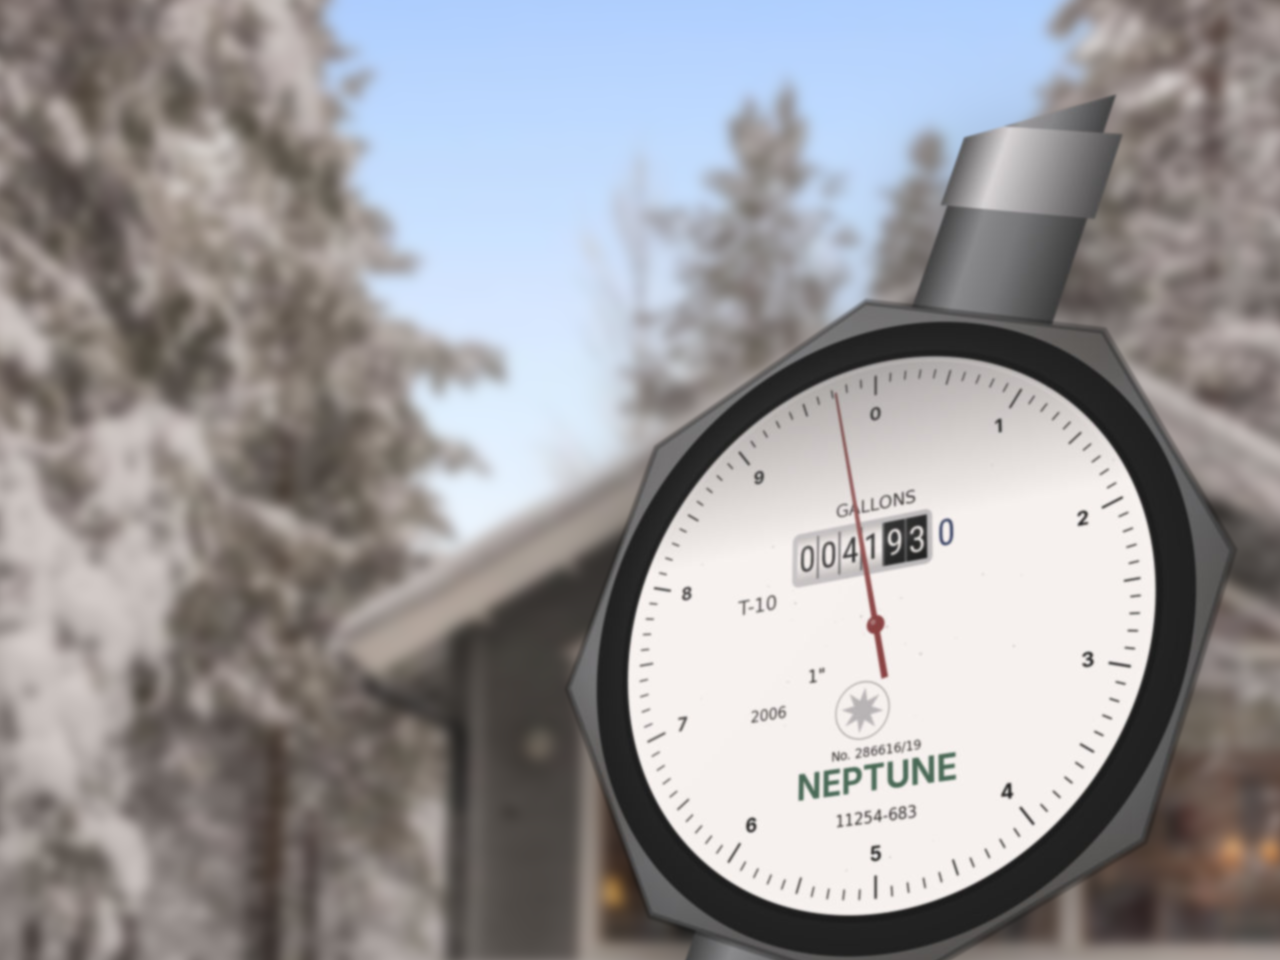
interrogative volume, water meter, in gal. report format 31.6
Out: 41929.7
